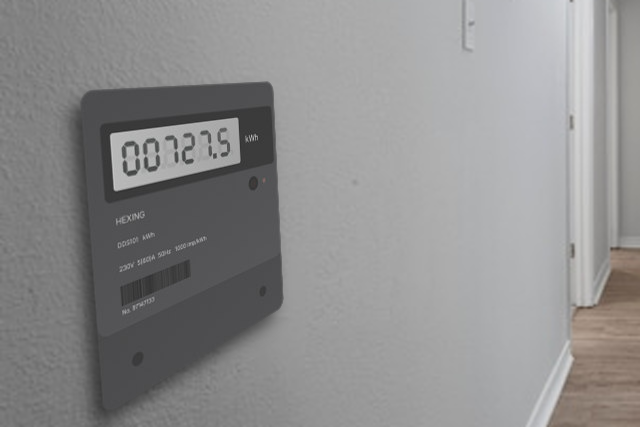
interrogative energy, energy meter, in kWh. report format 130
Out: 727.5
